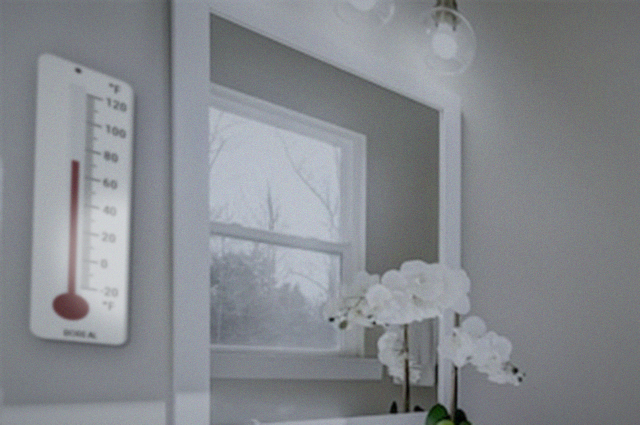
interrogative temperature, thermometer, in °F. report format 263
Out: 70
